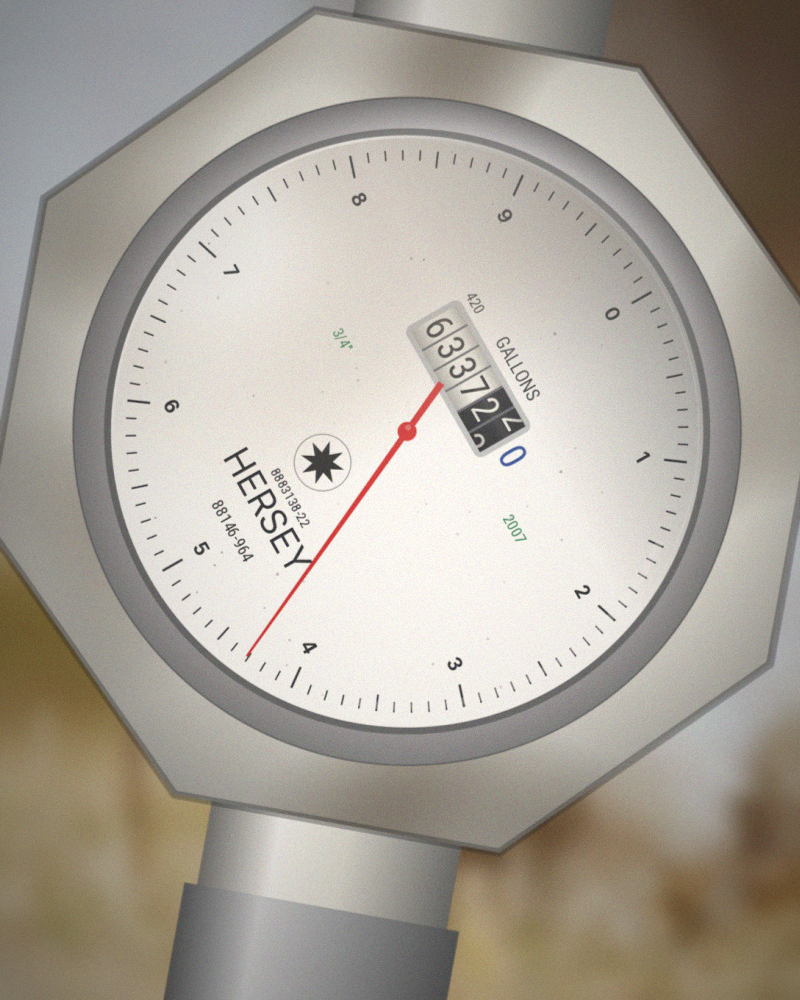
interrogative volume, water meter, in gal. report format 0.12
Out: 6337224.3
